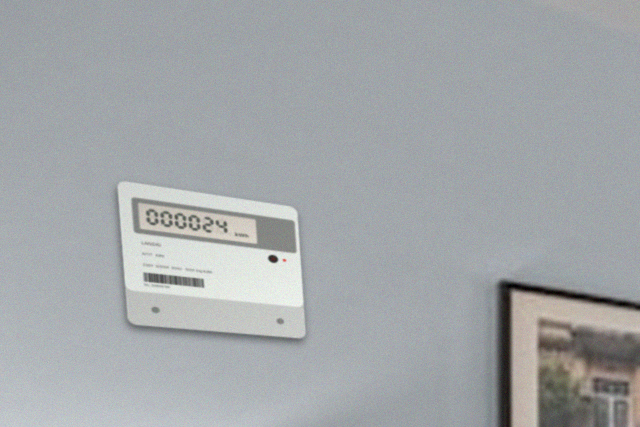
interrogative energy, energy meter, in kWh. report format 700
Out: 24
